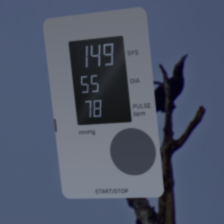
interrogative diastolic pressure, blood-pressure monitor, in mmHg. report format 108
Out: 55
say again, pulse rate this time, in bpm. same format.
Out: 78
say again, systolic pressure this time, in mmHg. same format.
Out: 149
